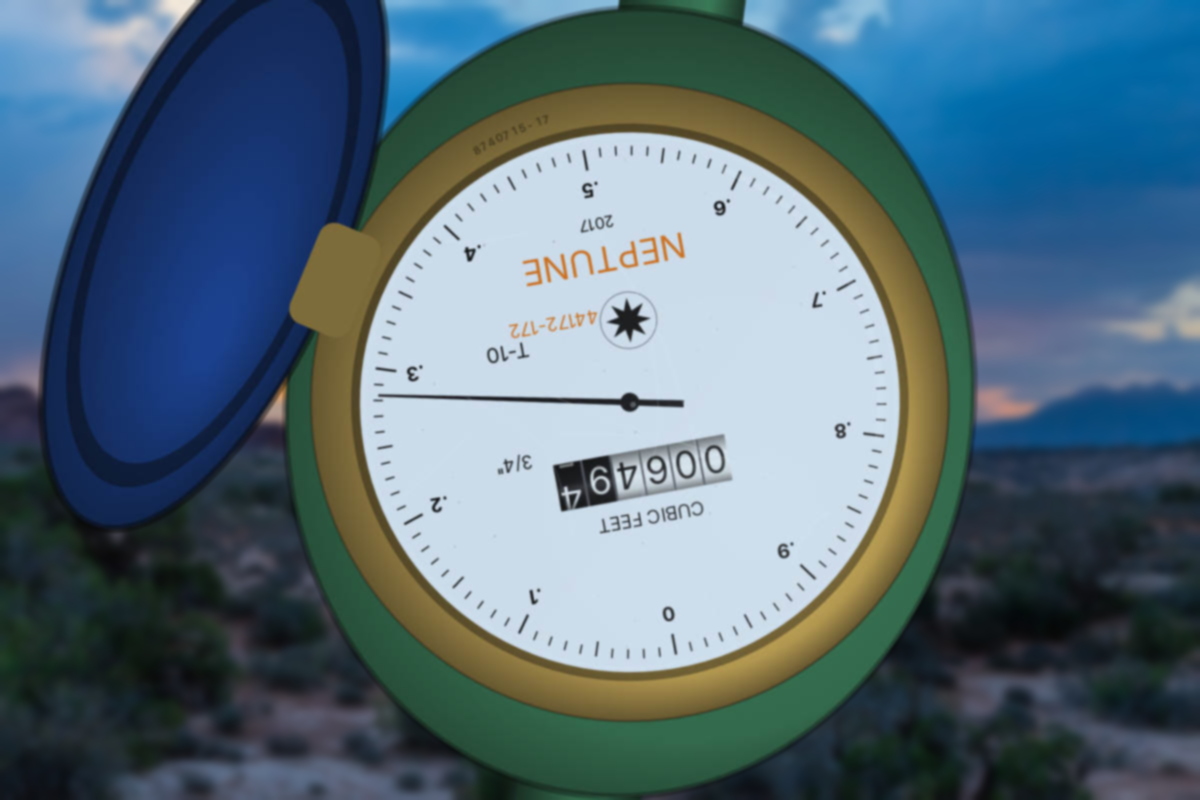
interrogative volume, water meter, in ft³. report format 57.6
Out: 6494.28
